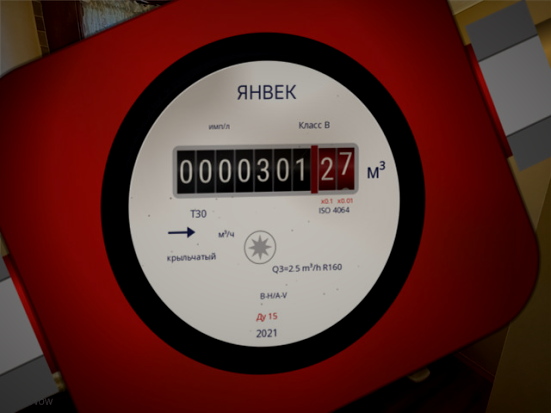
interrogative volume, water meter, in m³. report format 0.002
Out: 301.27
